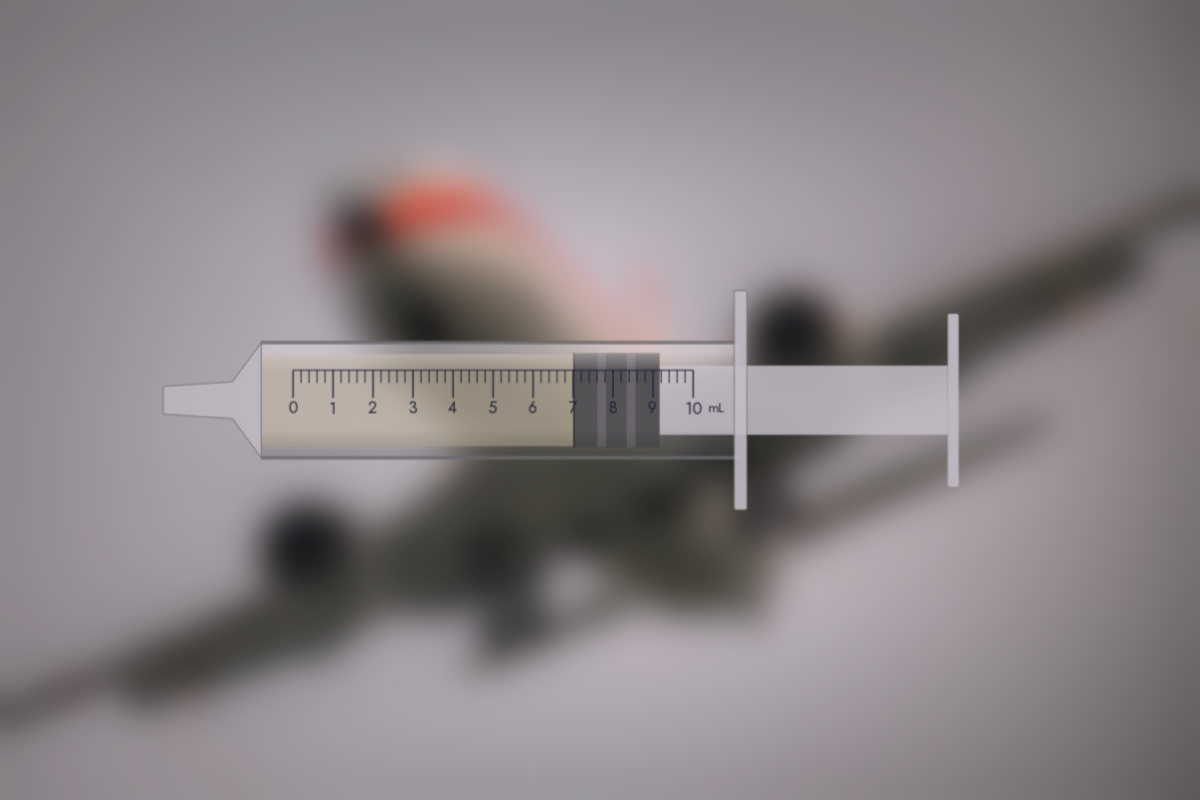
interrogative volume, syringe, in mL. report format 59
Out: 7
